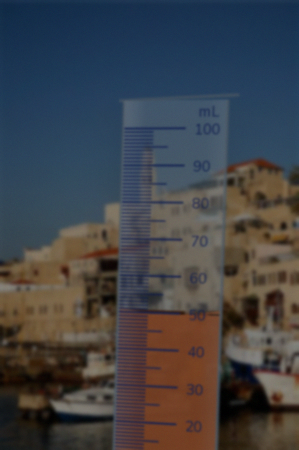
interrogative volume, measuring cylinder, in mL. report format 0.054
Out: 50
